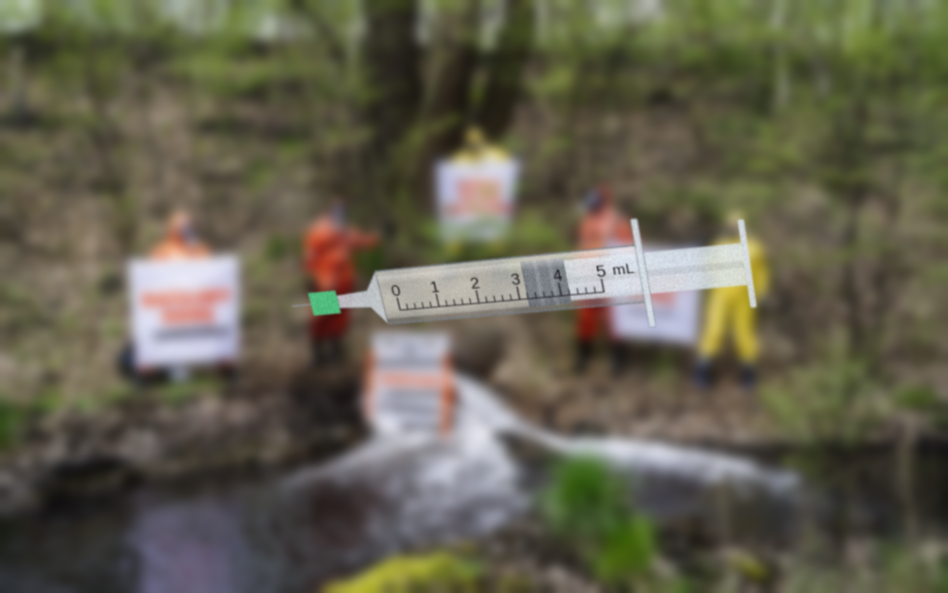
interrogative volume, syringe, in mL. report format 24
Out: 3.2
